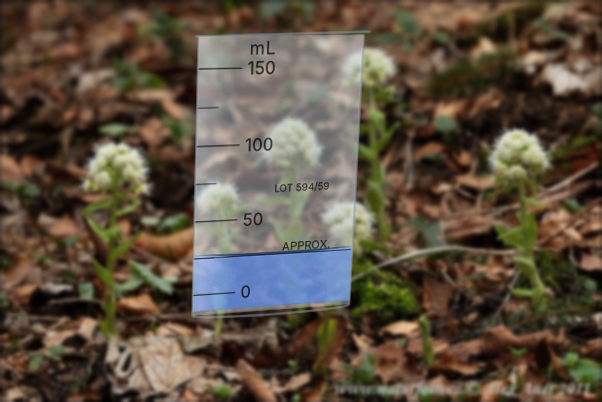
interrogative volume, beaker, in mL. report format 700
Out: 25
